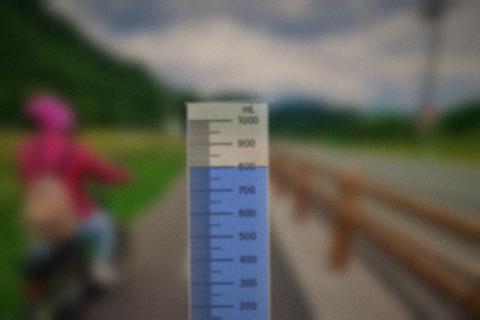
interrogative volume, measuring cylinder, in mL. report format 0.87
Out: 800
